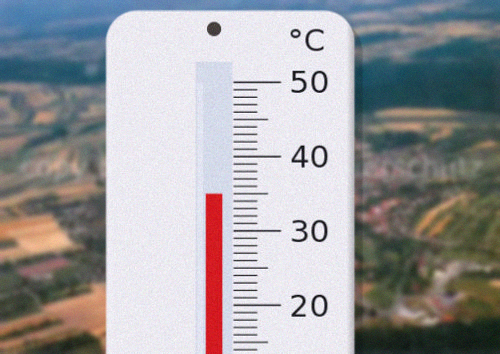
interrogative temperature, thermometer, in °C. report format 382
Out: 35
